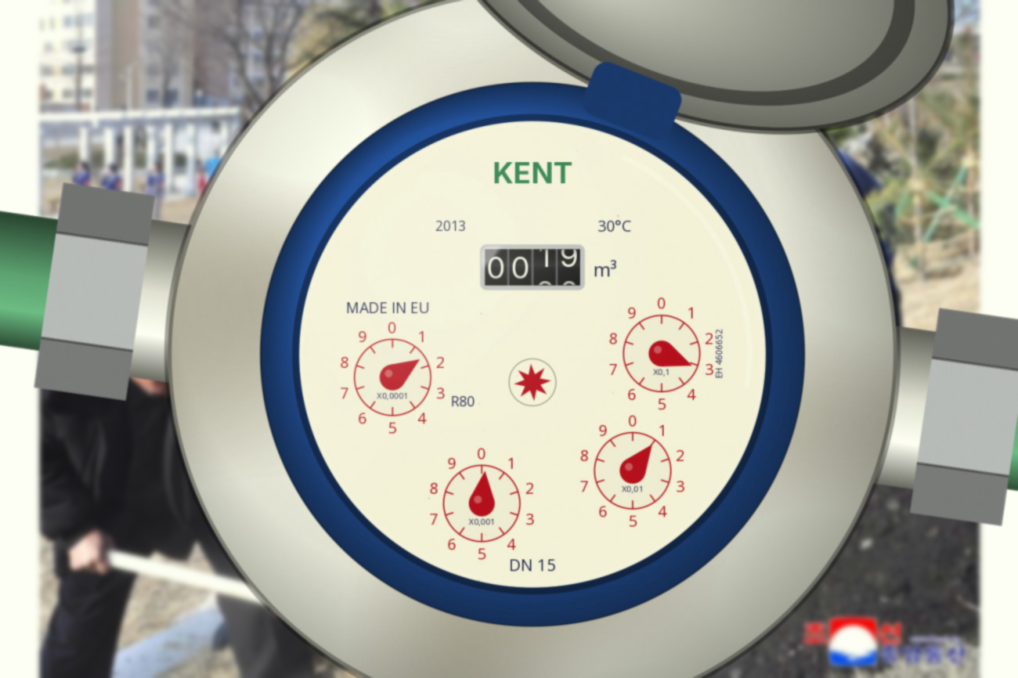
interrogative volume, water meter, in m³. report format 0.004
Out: 19.3101
